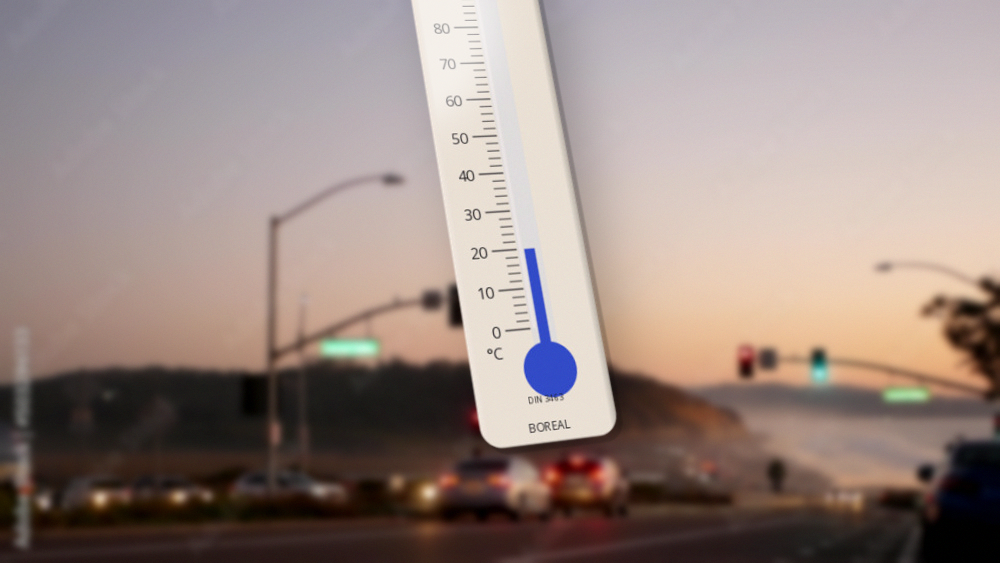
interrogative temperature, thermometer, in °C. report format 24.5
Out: 20
